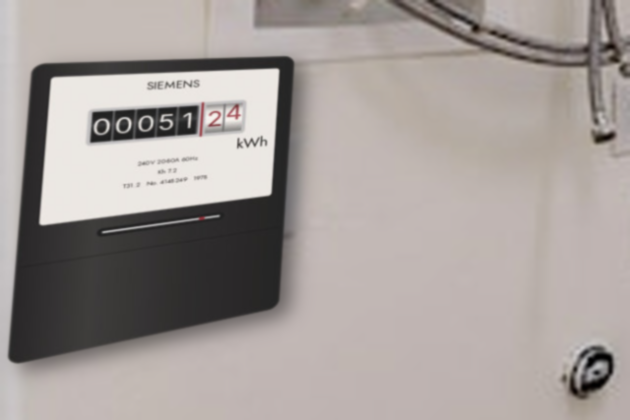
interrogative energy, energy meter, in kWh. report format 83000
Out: 51.24
